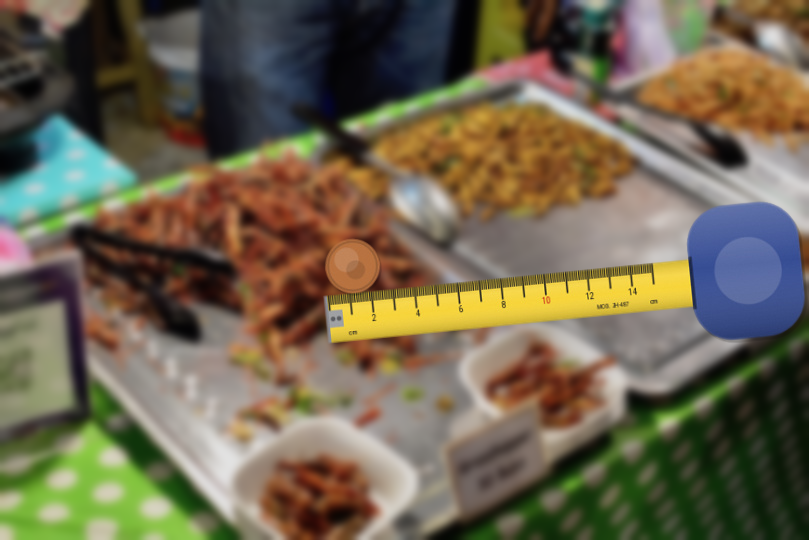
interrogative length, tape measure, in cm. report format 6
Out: 2.5
